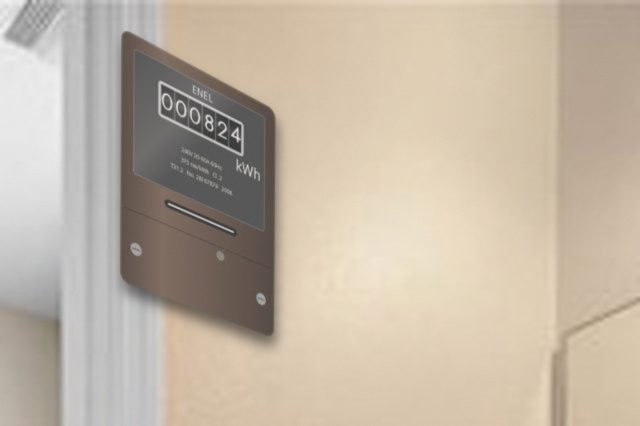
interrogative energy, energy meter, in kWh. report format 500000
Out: 824
